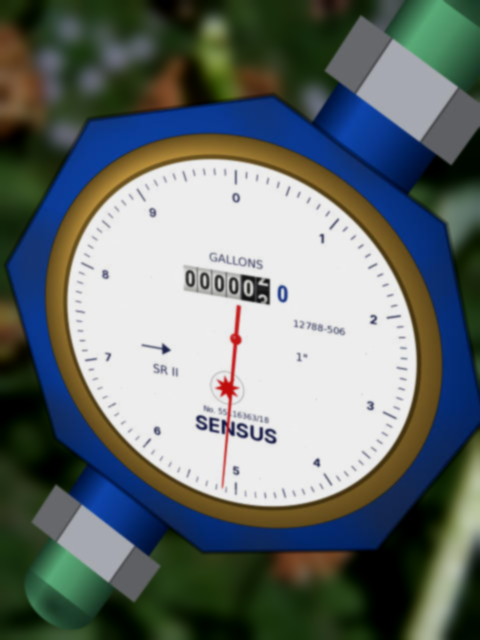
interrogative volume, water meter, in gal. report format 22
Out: 25.1
